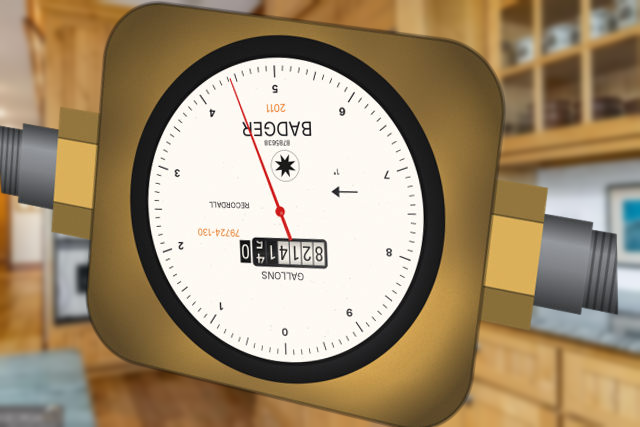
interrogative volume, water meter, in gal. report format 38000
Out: 8214144.4
